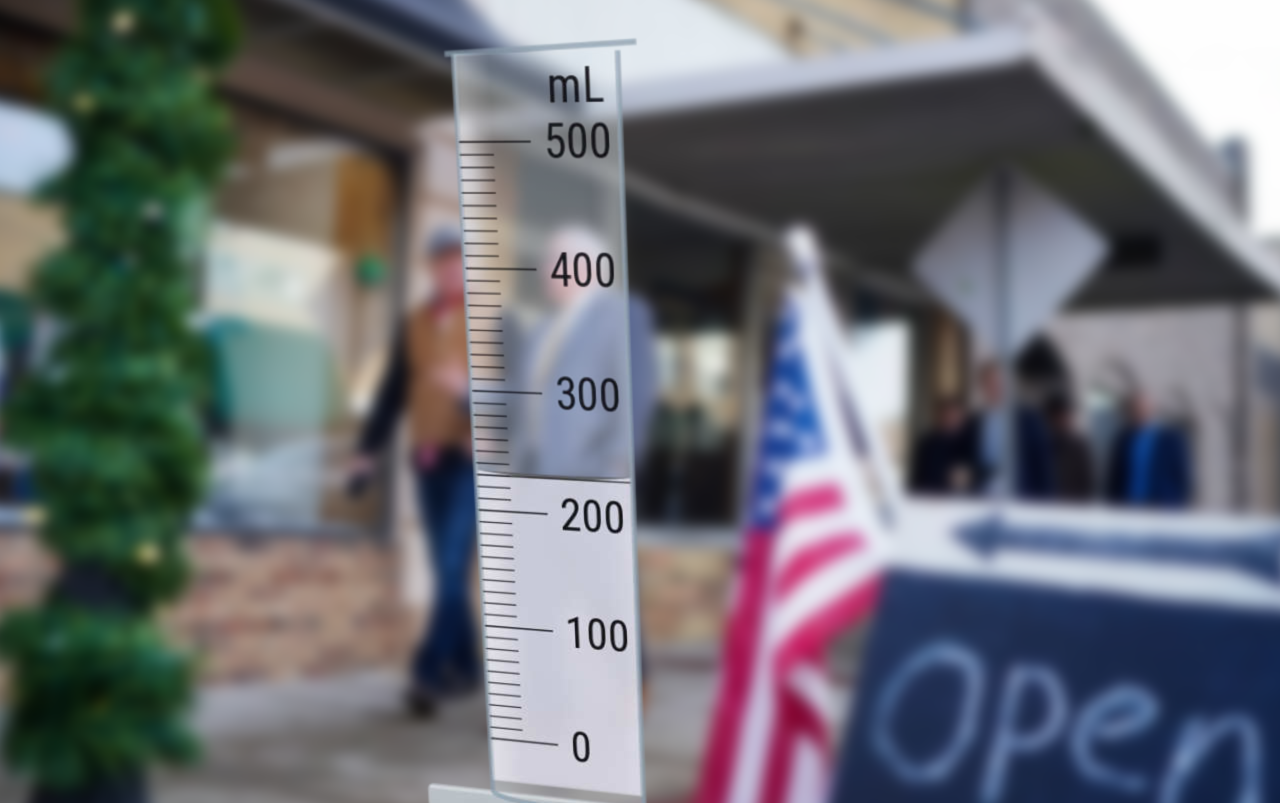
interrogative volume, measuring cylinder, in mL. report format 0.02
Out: 230
